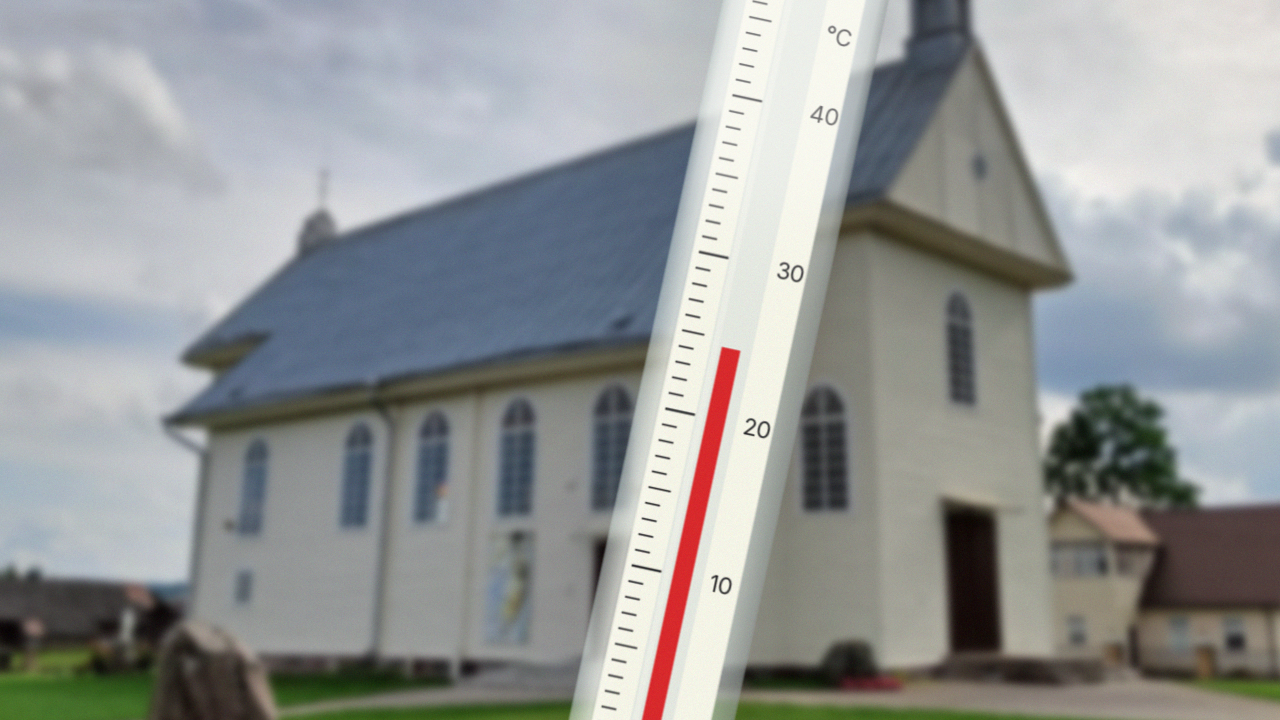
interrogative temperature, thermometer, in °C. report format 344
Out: 24.5
